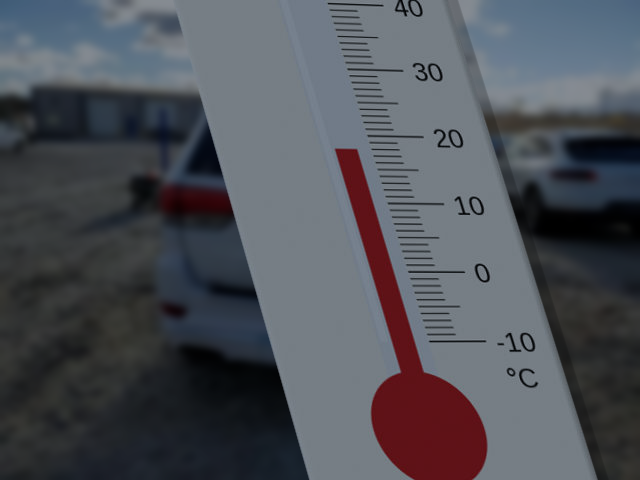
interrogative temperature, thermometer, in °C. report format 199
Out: 18
